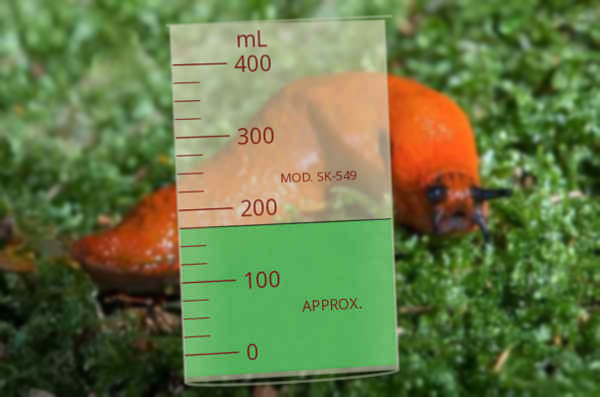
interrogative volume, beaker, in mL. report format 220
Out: 175
